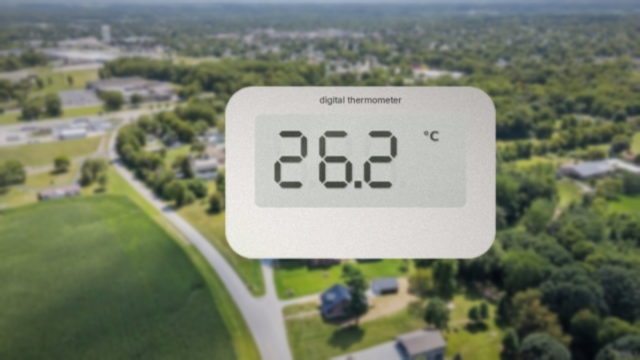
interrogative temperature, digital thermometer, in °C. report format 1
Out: 26.2
